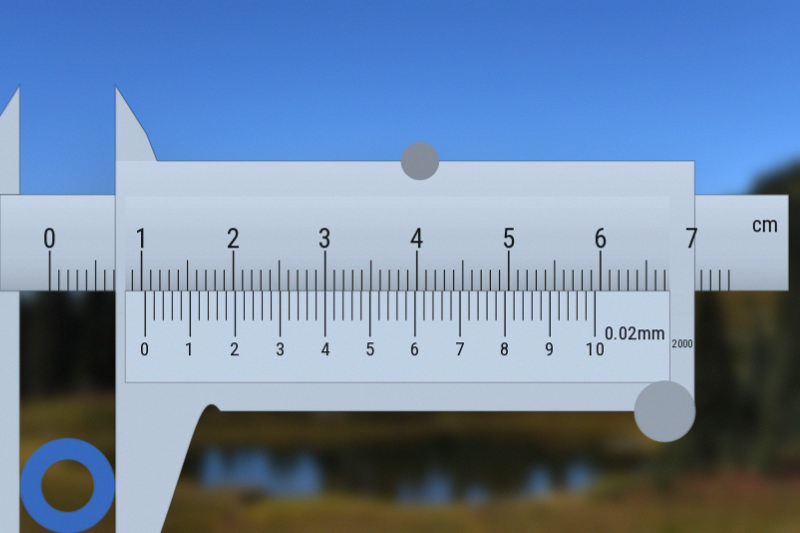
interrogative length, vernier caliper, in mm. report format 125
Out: 10.4
